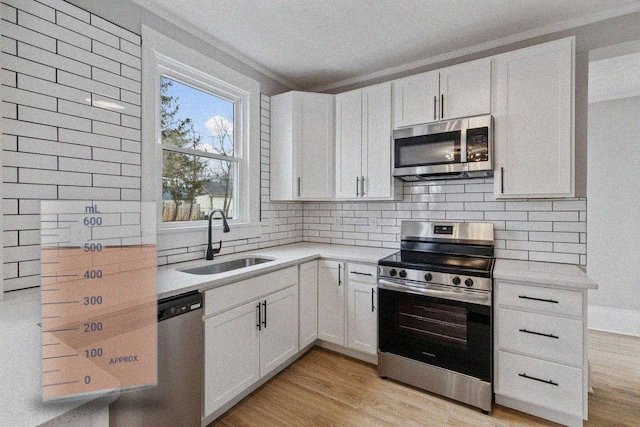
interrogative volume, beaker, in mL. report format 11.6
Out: 500
